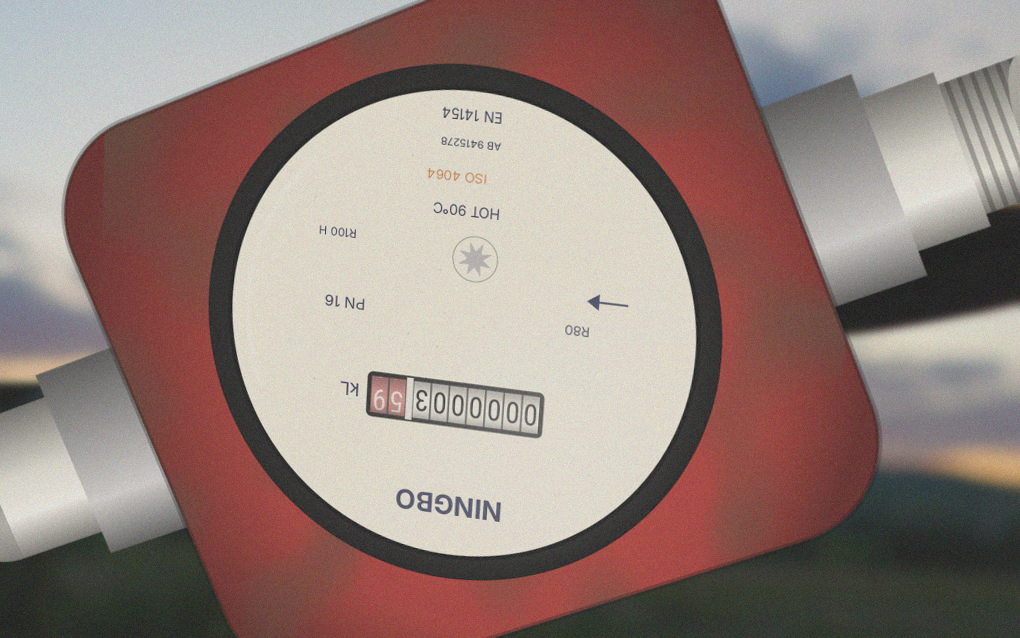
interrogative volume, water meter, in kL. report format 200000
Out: 3.59
